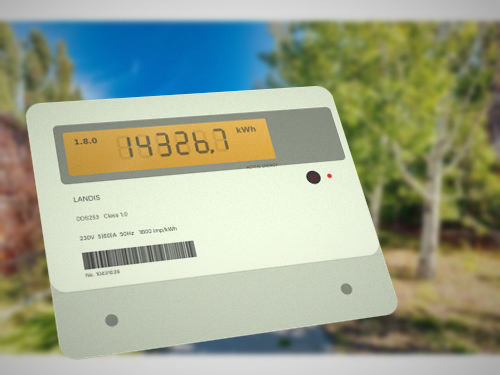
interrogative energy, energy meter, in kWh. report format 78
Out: 14326.7
